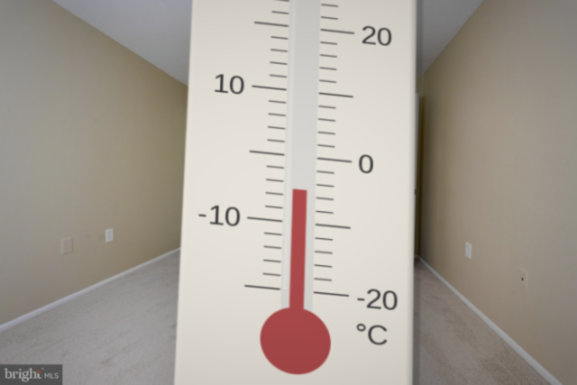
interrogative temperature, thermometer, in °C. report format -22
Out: -5
